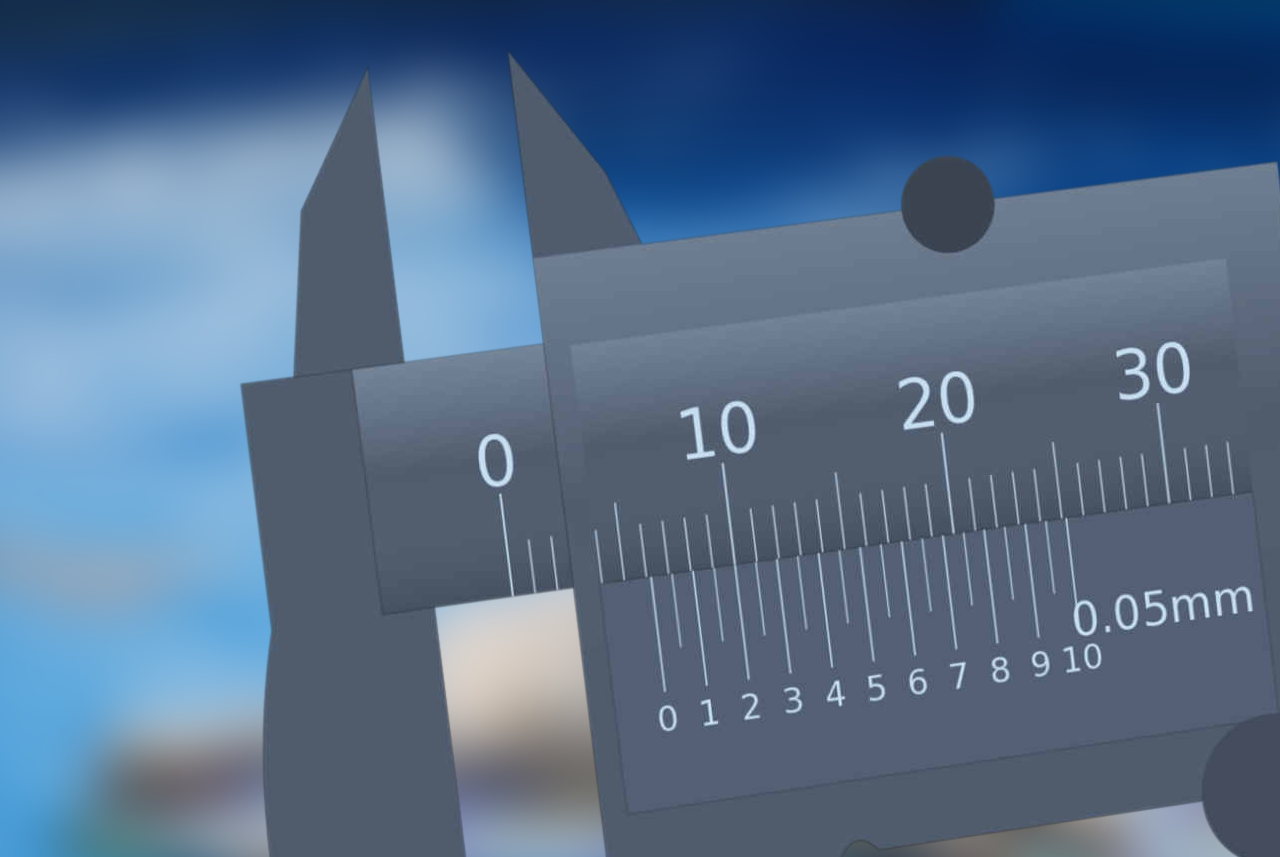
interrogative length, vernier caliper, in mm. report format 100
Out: 6.2
